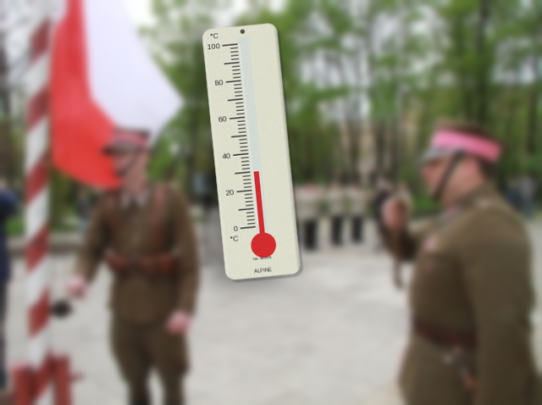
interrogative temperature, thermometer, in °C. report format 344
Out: 30
